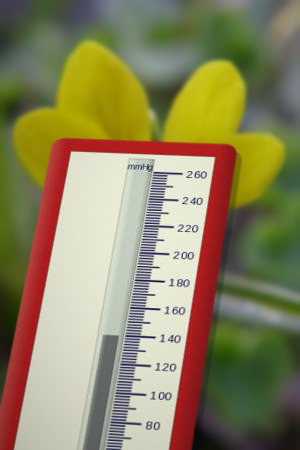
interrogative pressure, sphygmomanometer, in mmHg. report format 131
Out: 140
